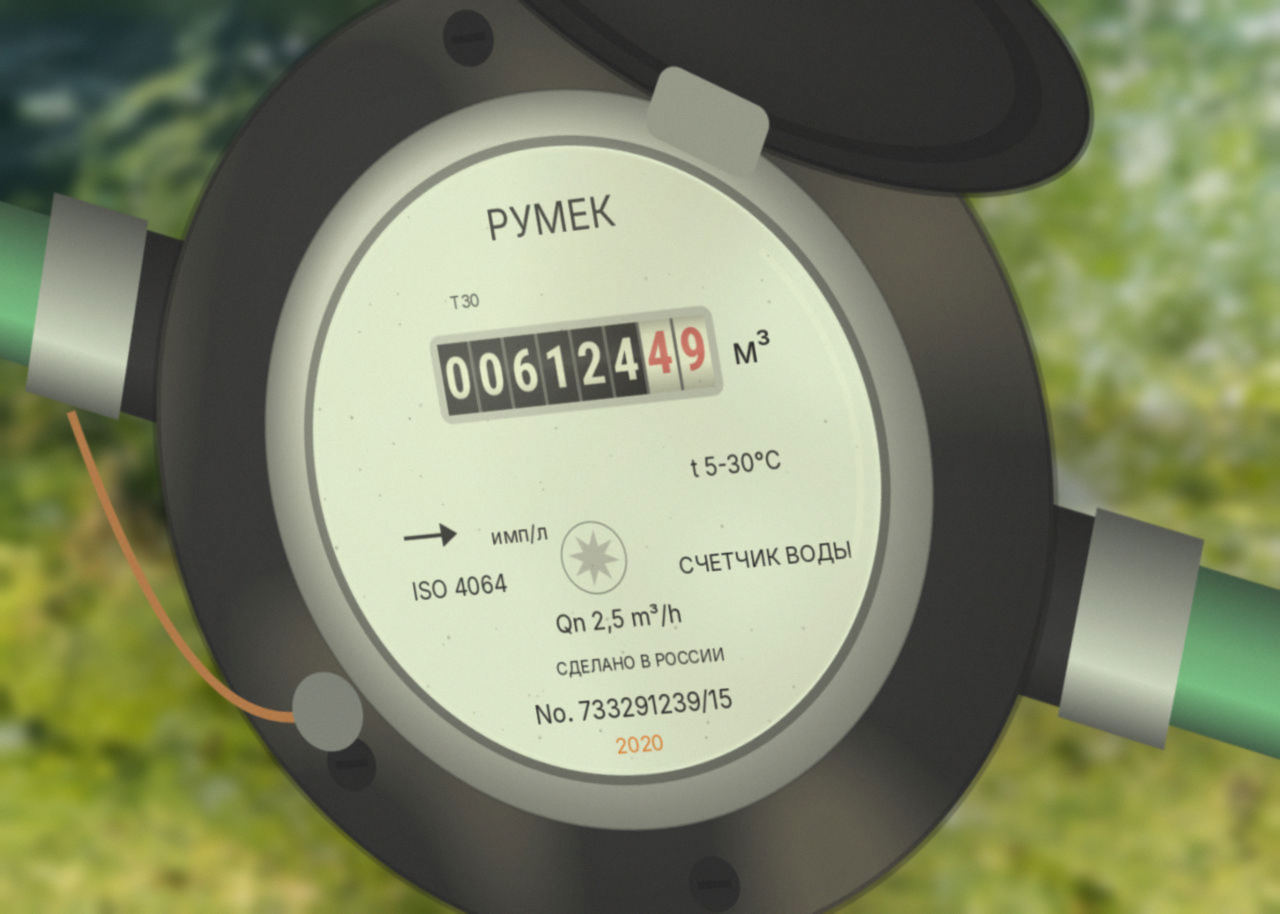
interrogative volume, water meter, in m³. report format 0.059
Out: 6124.49
